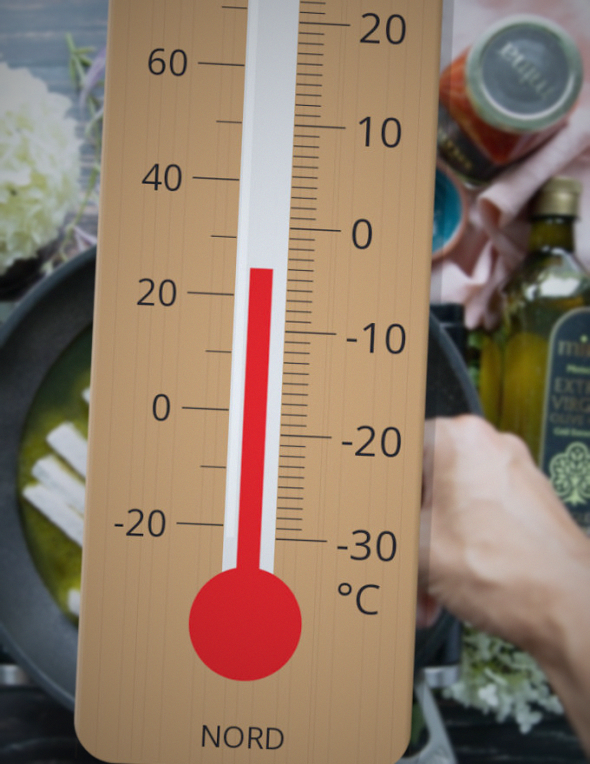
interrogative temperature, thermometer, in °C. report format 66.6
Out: -4
